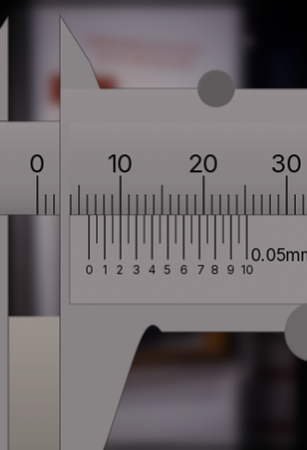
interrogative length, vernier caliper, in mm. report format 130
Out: 6.2
